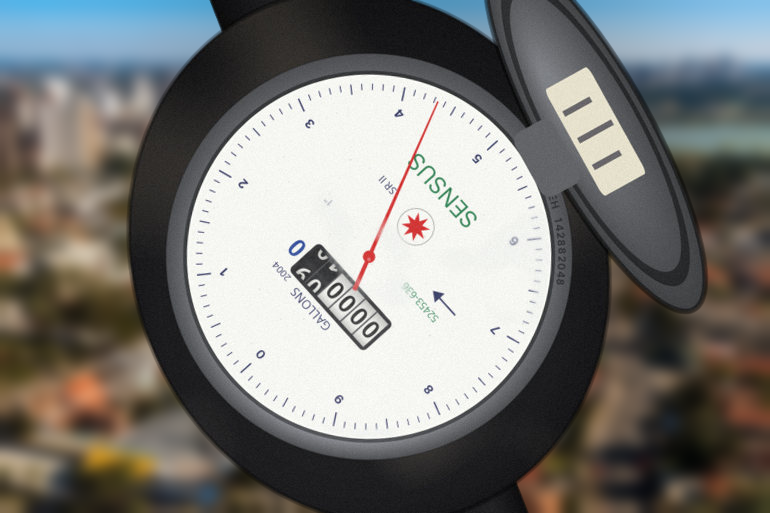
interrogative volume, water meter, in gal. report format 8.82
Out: 94.3
